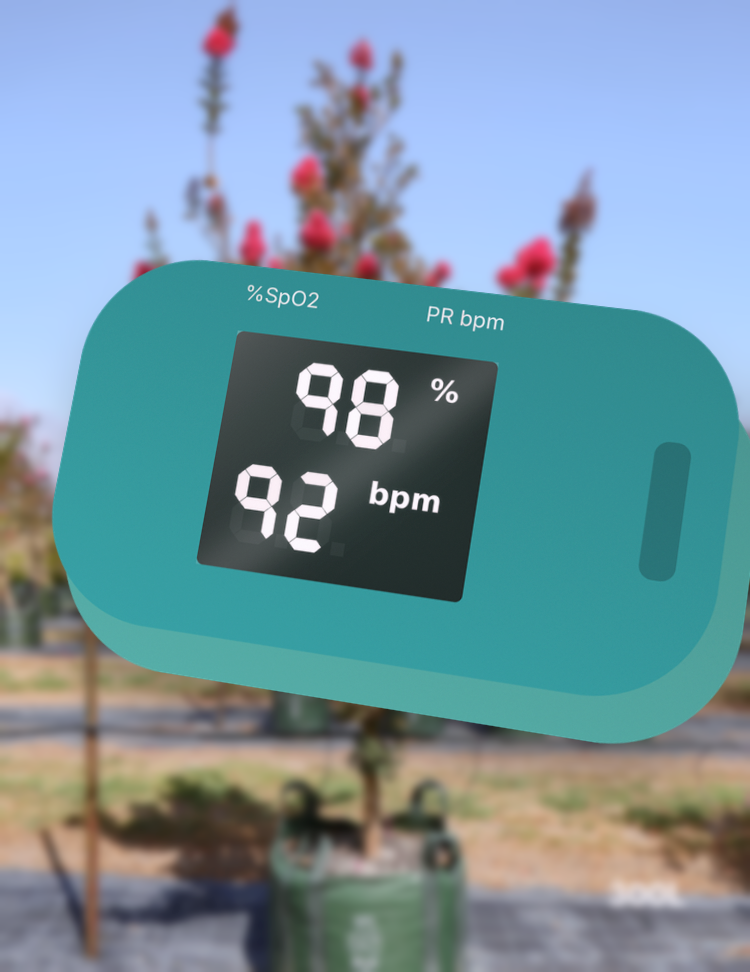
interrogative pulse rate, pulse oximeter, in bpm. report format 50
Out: 92
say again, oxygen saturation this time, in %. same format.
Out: 98
